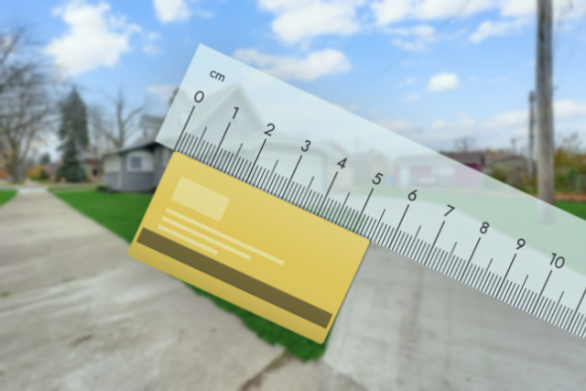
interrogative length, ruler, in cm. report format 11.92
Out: 5.5
